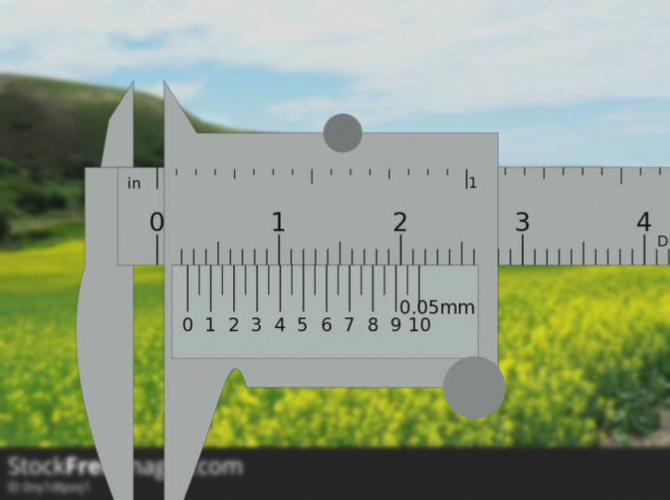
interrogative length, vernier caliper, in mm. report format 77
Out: 2.5
